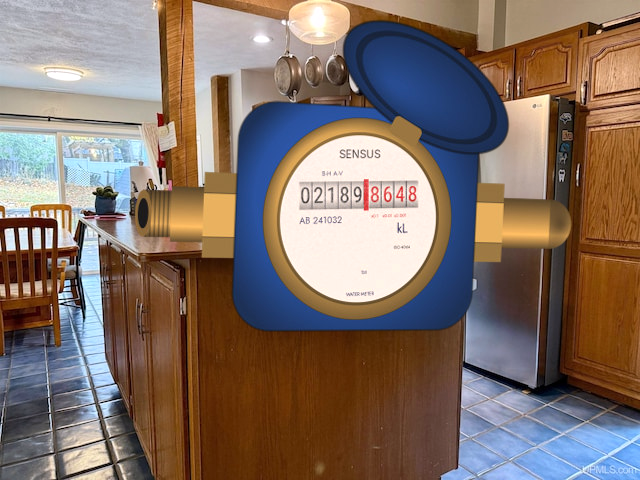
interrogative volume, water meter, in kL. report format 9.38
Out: 2189.8648
